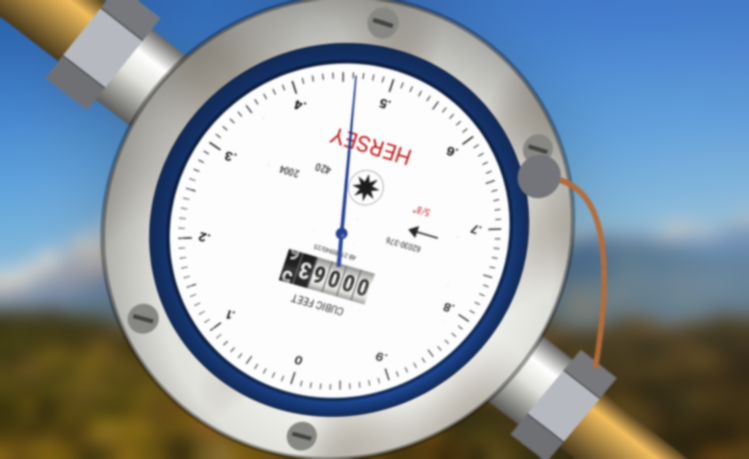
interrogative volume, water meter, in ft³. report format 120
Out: 635.46
